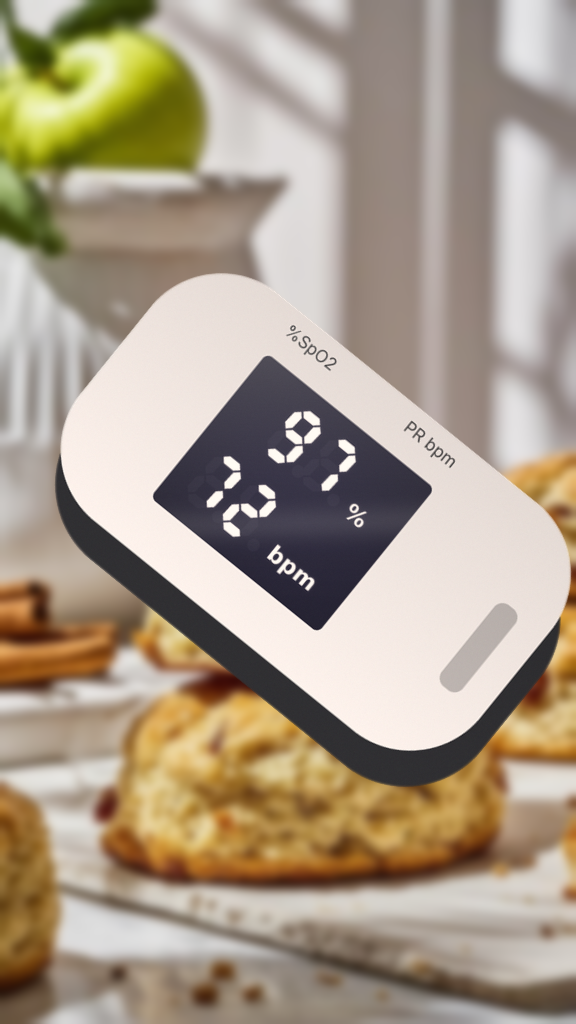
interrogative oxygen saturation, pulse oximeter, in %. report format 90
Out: 97
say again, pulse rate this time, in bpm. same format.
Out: 72
